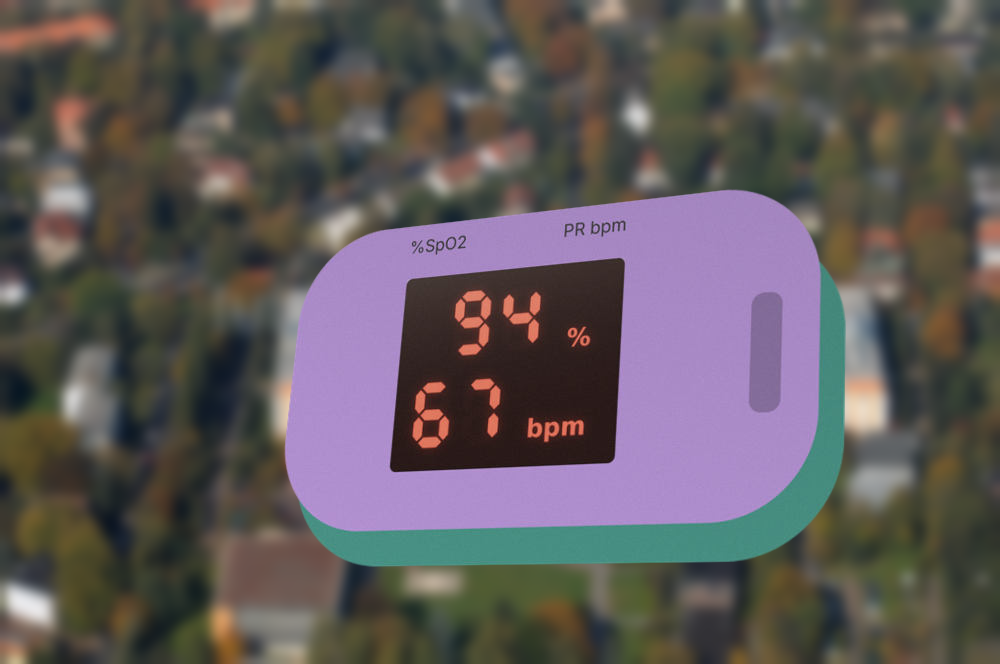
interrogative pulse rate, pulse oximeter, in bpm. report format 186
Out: 67
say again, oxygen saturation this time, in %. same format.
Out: 94
